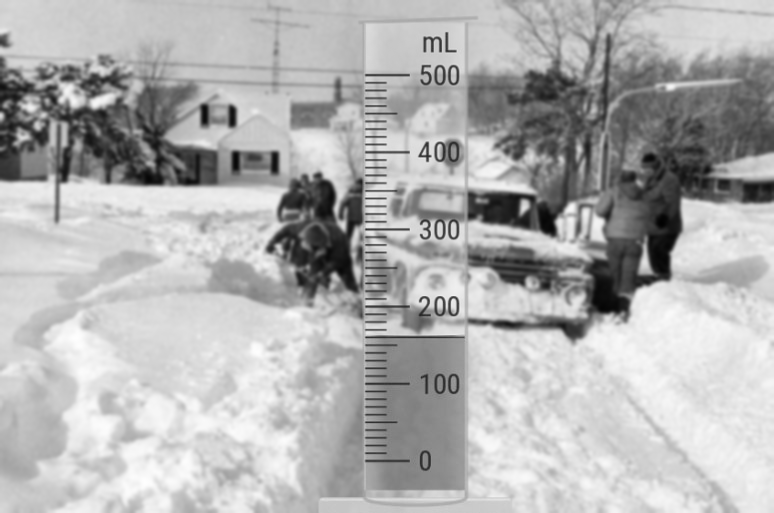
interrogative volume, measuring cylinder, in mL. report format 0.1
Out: 160
